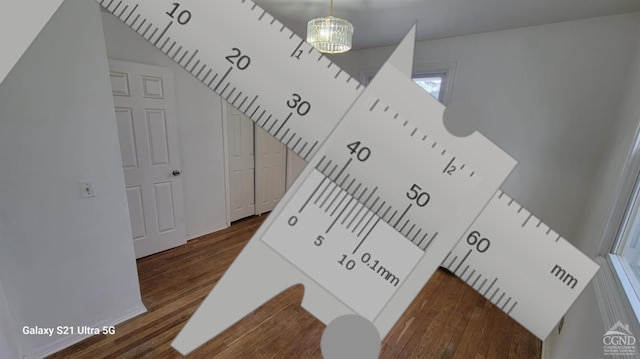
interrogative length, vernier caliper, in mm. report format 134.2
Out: 38.8
